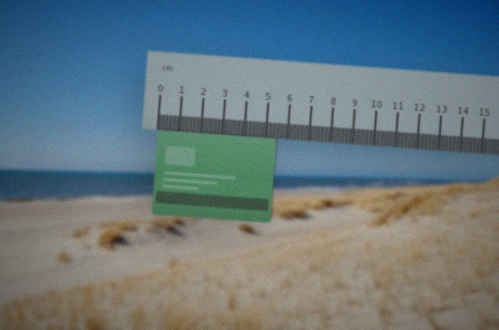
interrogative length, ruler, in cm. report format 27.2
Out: 5.5
